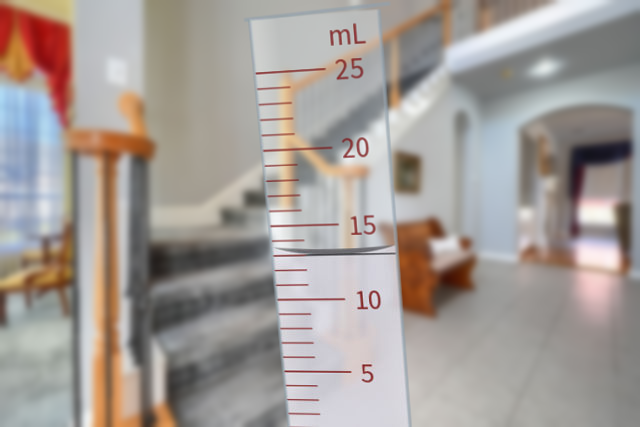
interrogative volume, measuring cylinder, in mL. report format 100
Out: 13
